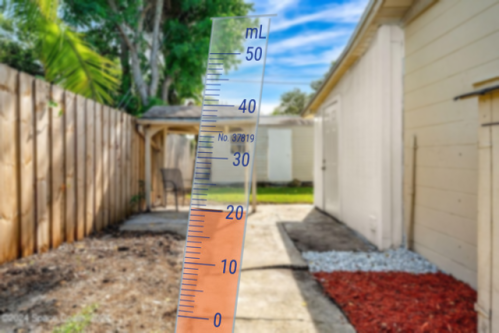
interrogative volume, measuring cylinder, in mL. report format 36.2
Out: 20
